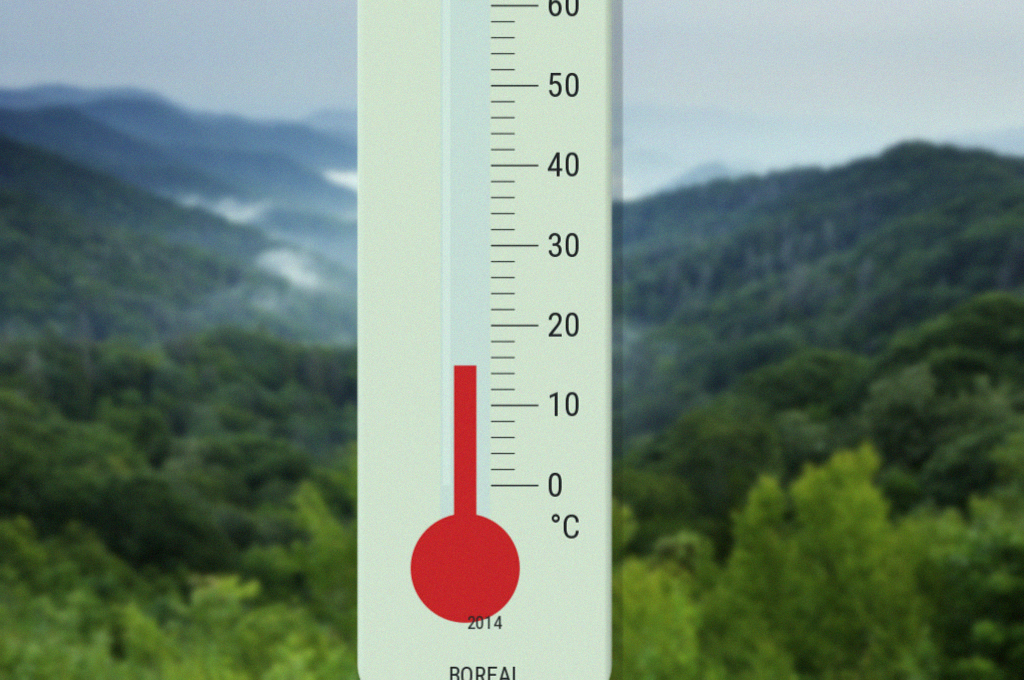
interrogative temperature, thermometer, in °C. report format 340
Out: 15
